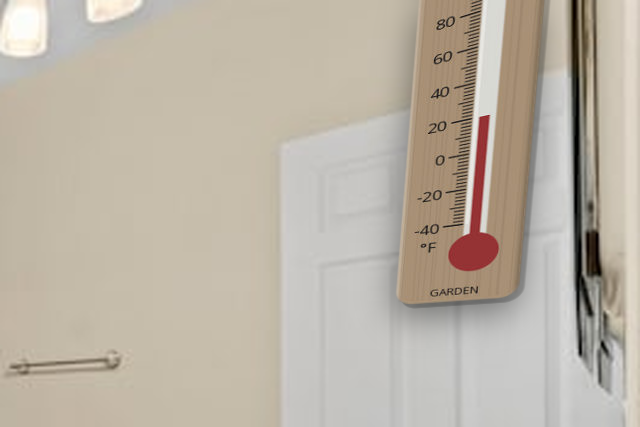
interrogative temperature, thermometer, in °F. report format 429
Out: 20
